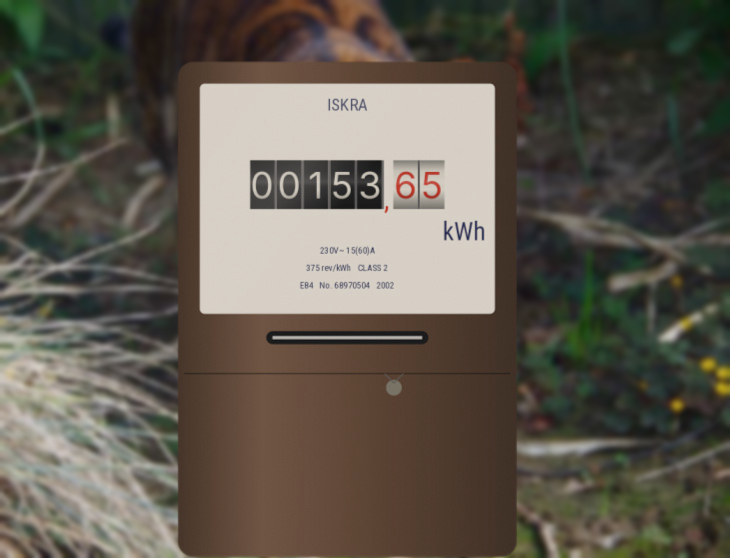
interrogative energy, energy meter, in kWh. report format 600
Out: 153.65
